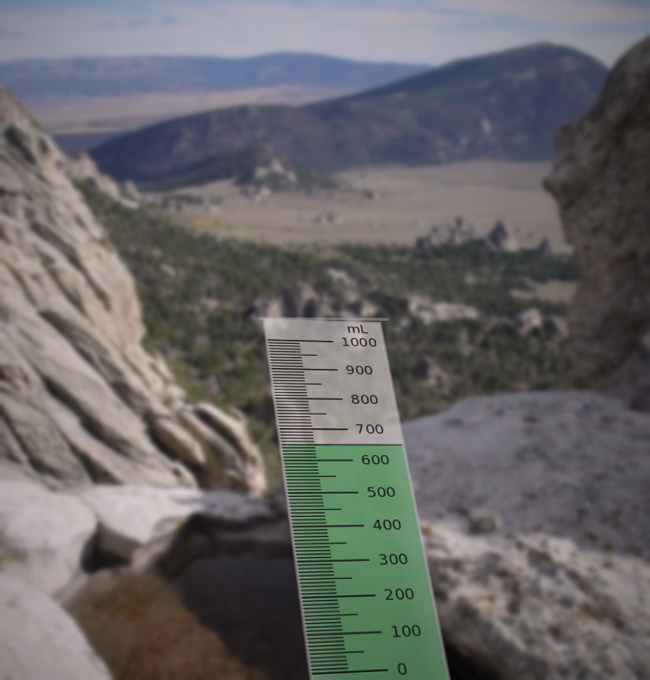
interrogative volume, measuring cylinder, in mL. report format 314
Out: 650
